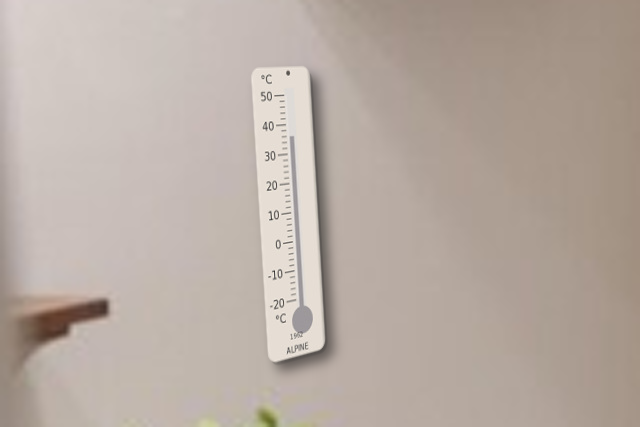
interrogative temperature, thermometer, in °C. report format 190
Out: 36
